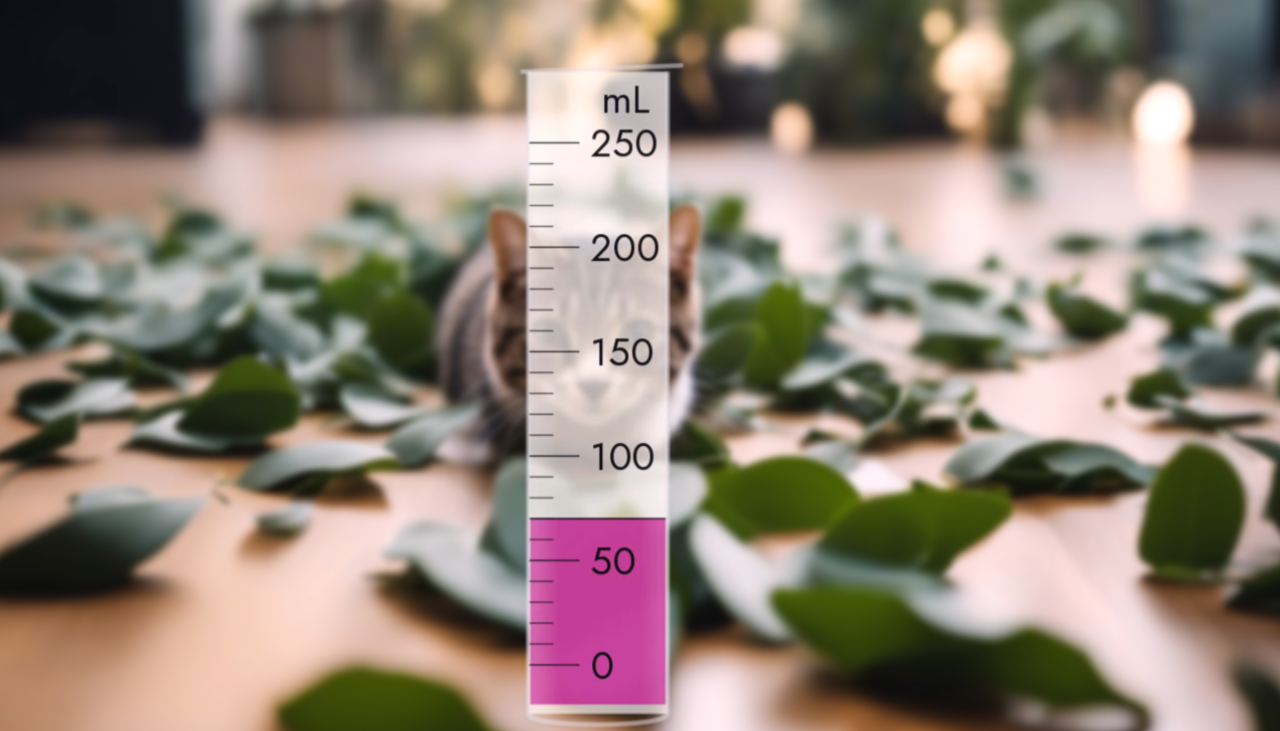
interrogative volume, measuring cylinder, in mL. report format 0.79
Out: 70
